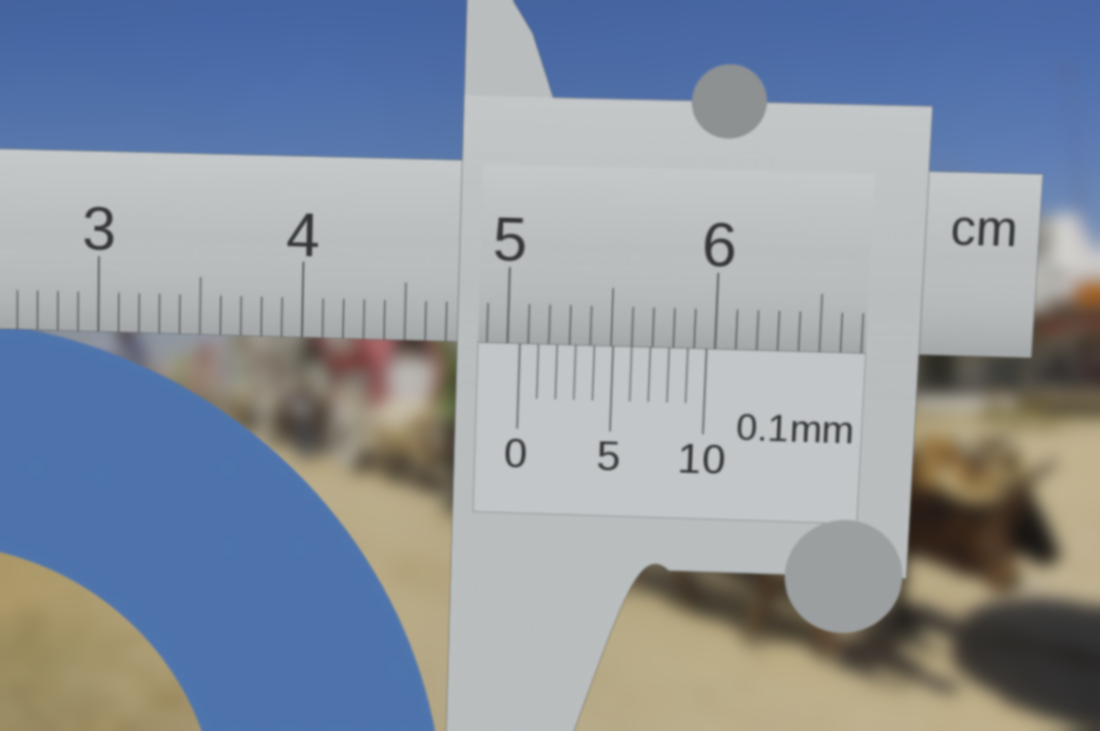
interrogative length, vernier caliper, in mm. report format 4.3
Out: 50.6
